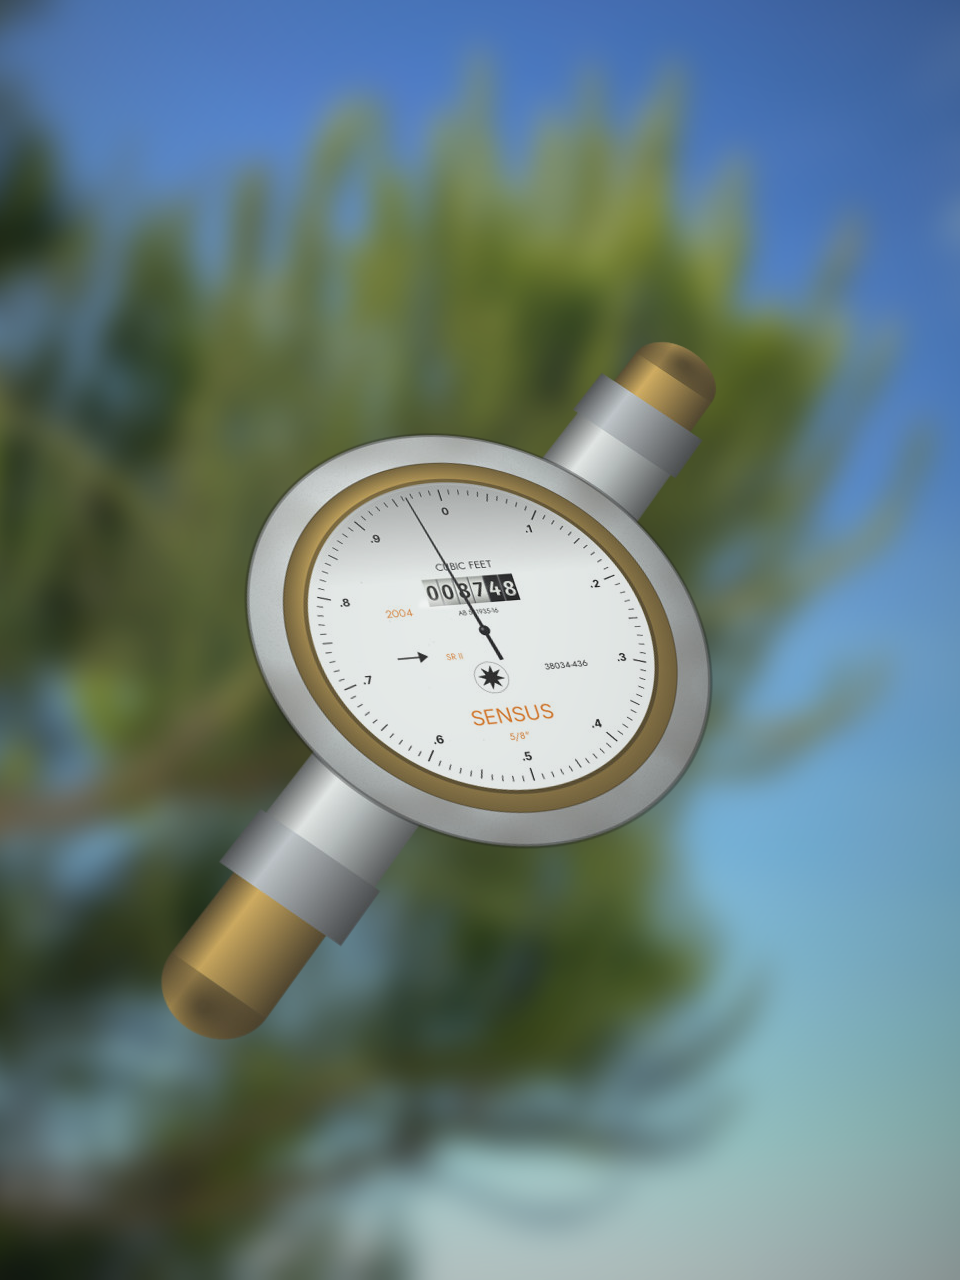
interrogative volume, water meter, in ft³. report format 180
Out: 8747.96
